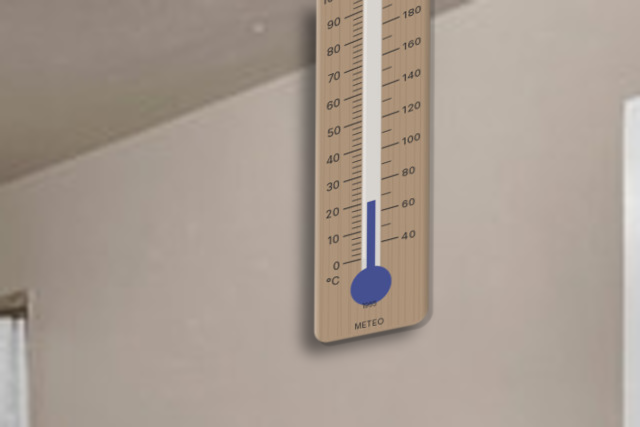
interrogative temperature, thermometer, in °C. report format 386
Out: 20
